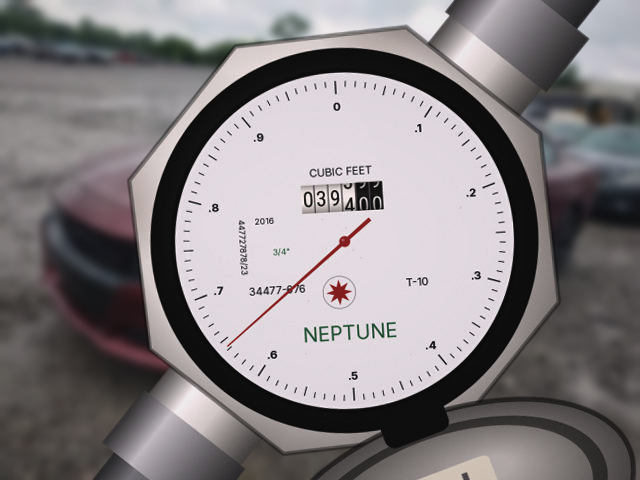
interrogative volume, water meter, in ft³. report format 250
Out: 39399.64
